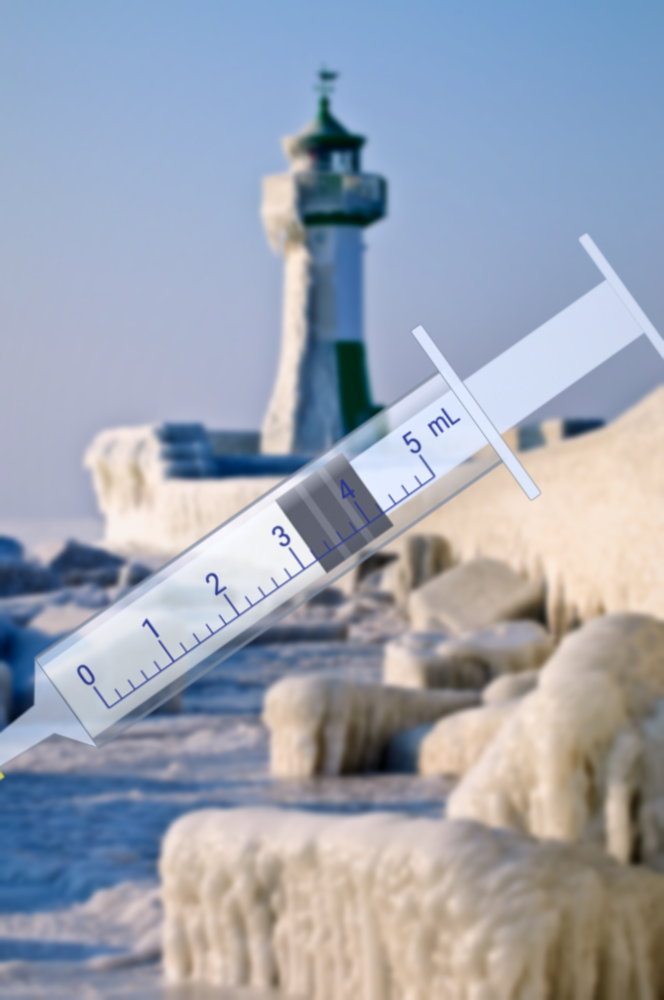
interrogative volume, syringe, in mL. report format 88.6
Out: 3.2
